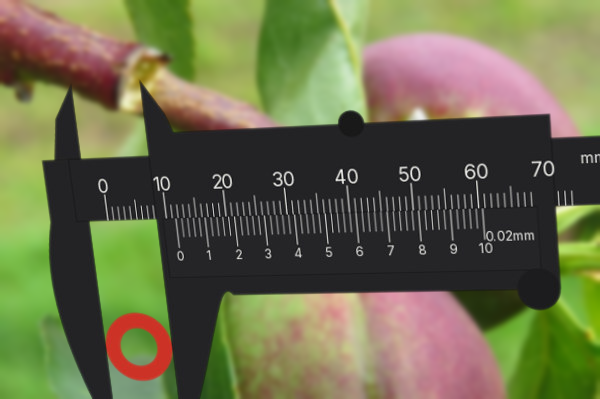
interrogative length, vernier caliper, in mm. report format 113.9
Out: 11.6
